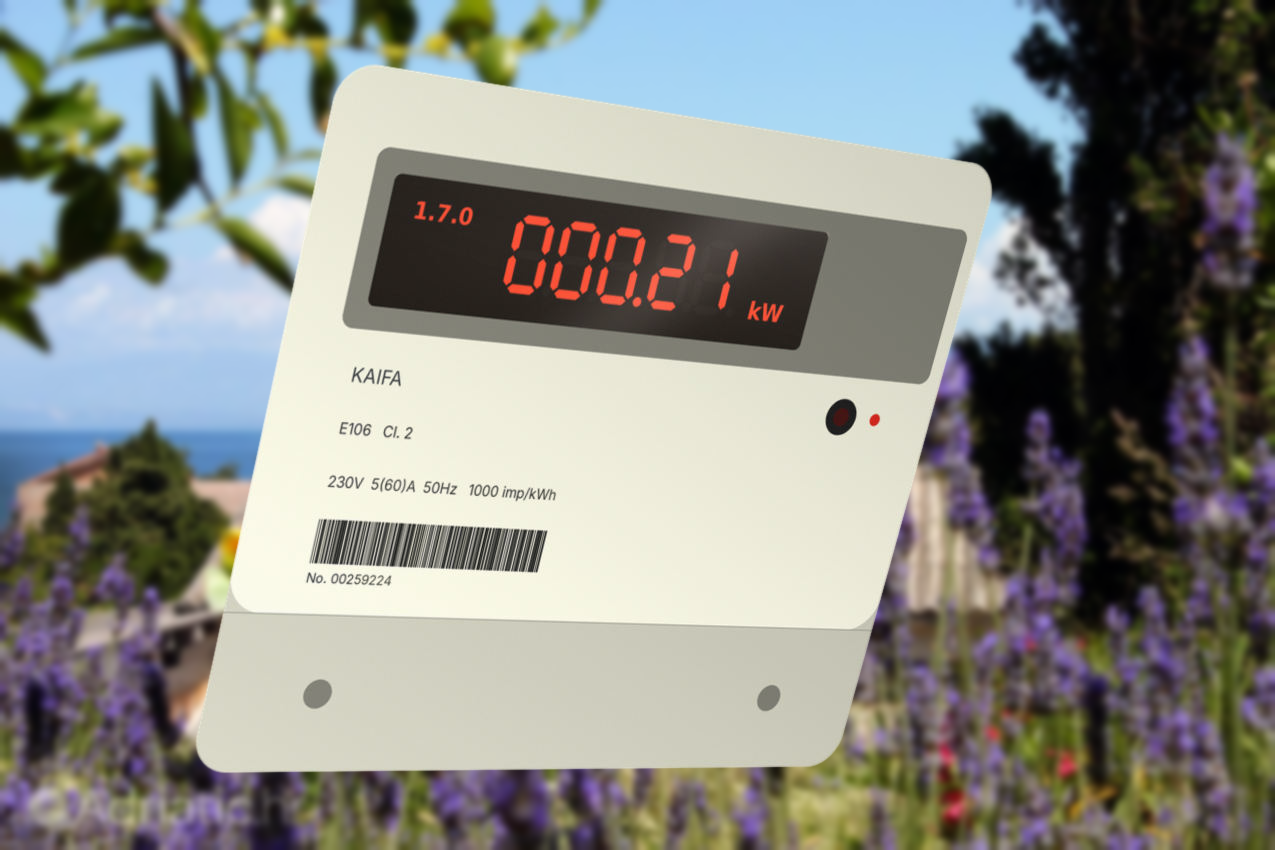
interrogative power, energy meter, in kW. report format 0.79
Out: 0.21
